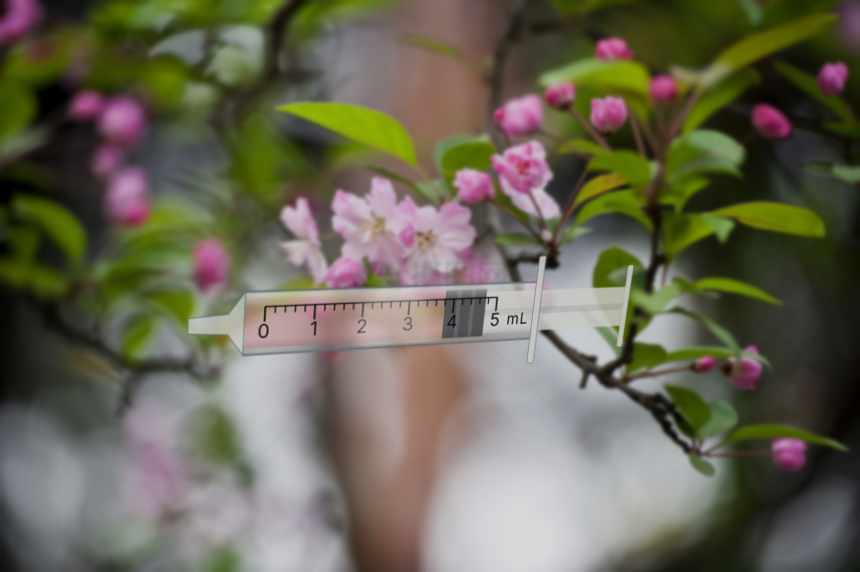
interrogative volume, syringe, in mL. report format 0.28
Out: 3.8
